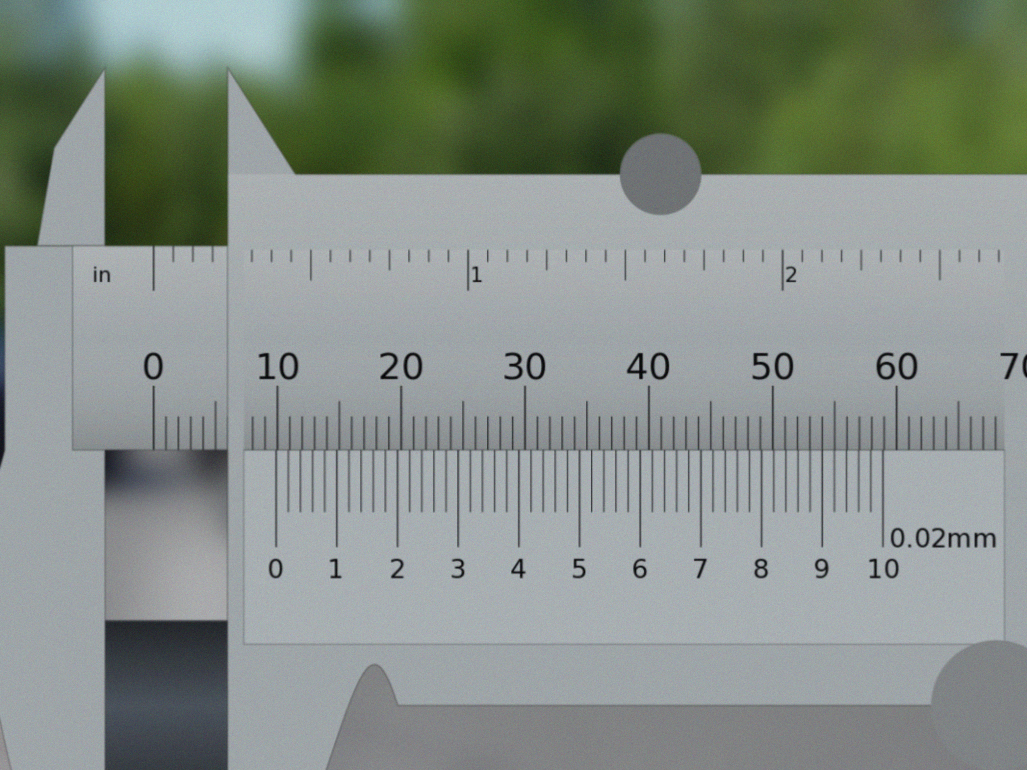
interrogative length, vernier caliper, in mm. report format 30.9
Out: 9.9
